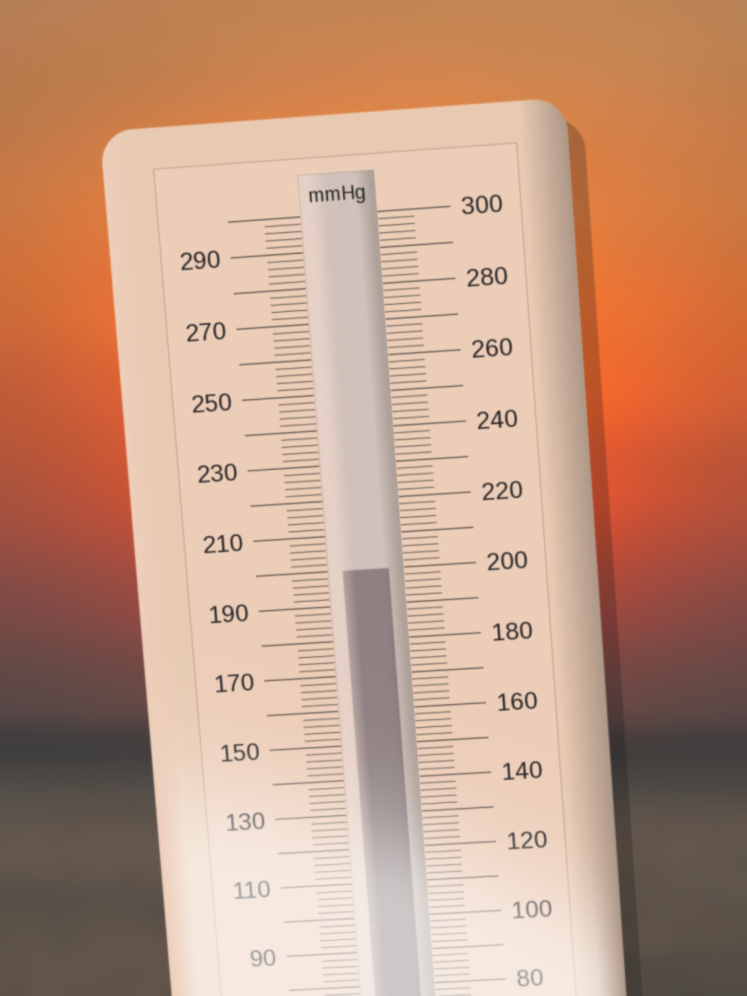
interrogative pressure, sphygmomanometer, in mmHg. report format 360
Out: 200
